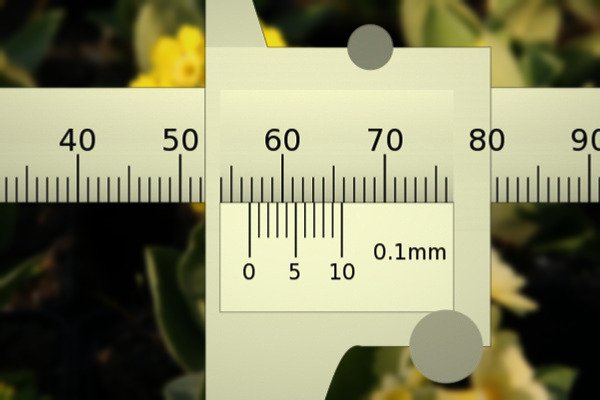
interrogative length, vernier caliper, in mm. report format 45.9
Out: 56.8
